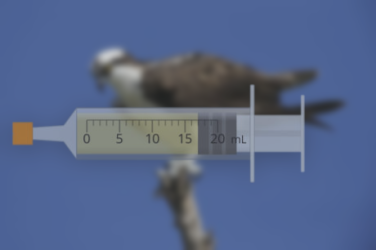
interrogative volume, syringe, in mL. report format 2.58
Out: 17
